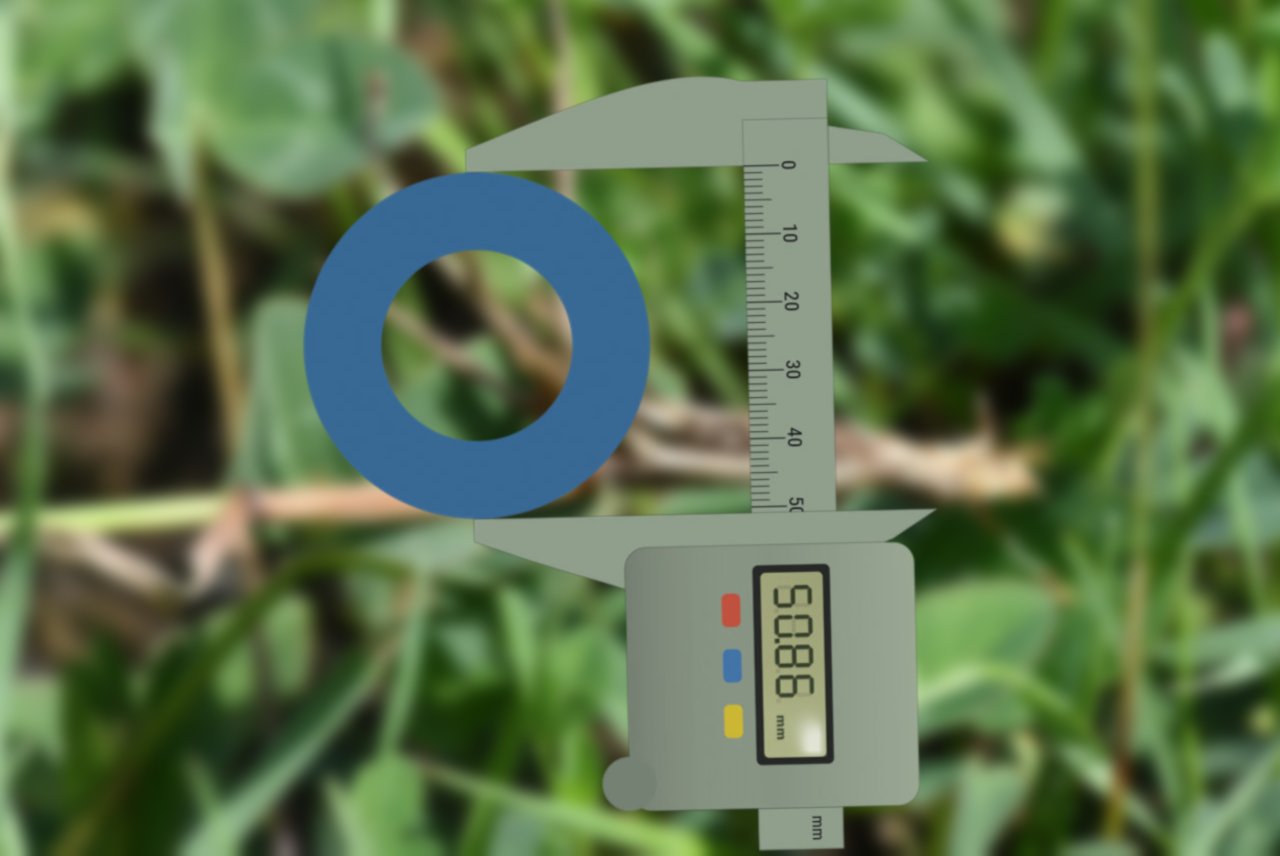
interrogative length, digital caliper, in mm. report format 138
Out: 50.86
